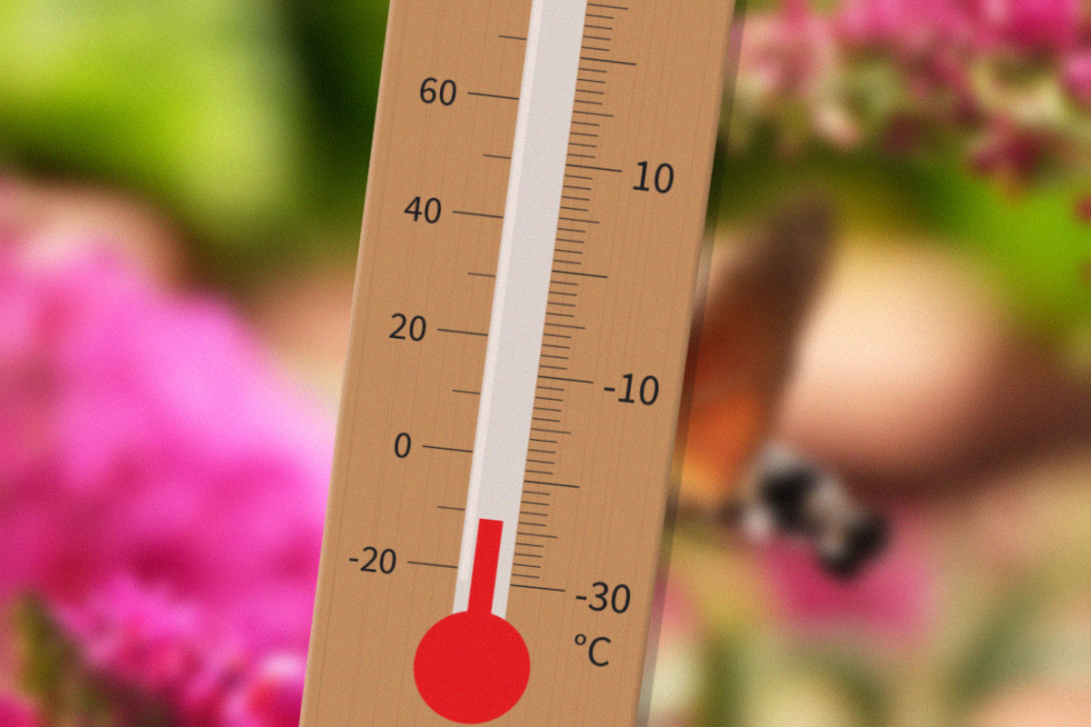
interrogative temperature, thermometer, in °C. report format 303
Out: -24
